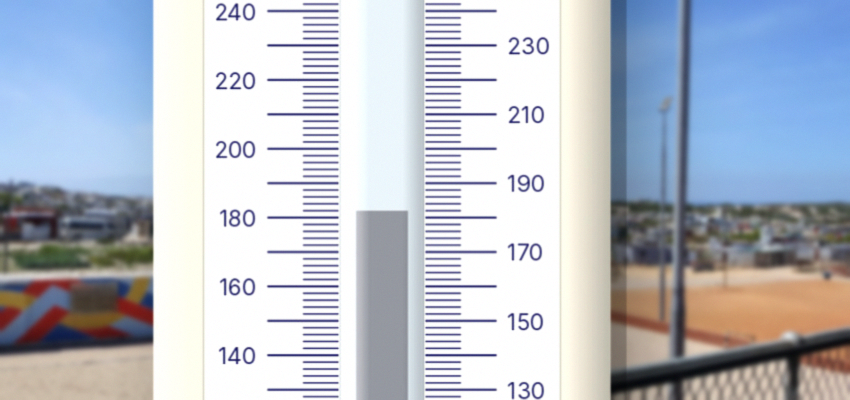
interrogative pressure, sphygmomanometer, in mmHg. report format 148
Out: 182
